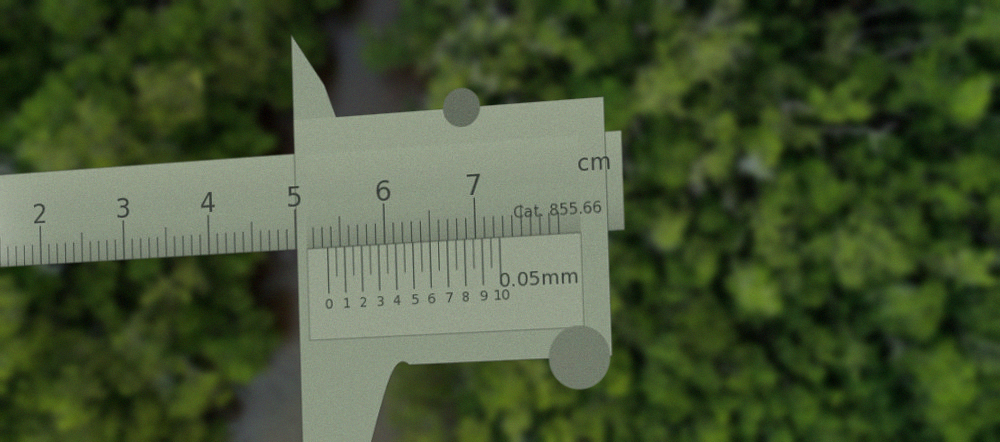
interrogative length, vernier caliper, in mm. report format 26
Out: 53.6
